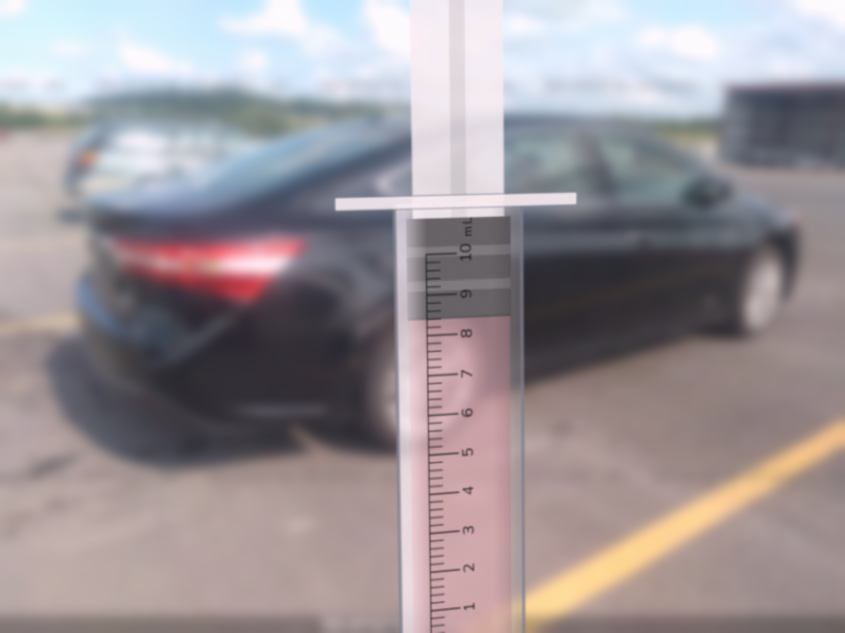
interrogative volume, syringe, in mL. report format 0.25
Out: 8.4
